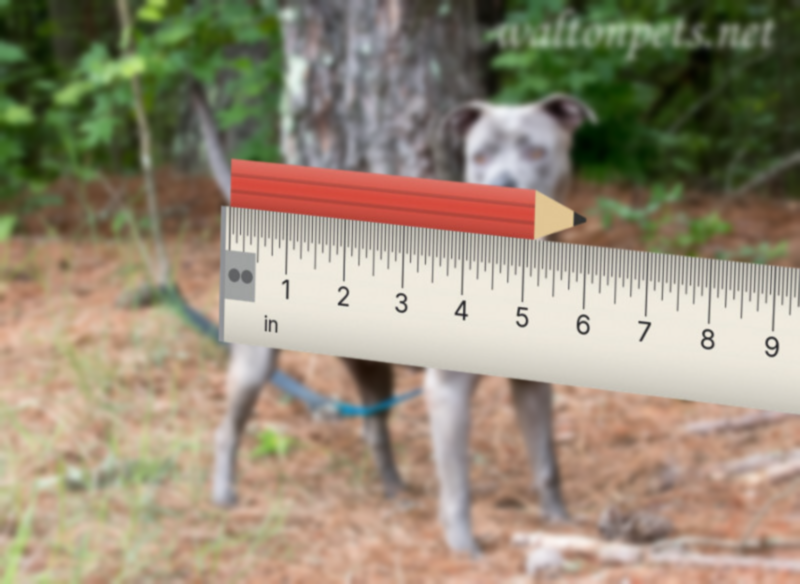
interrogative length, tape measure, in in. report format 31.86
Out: 6
